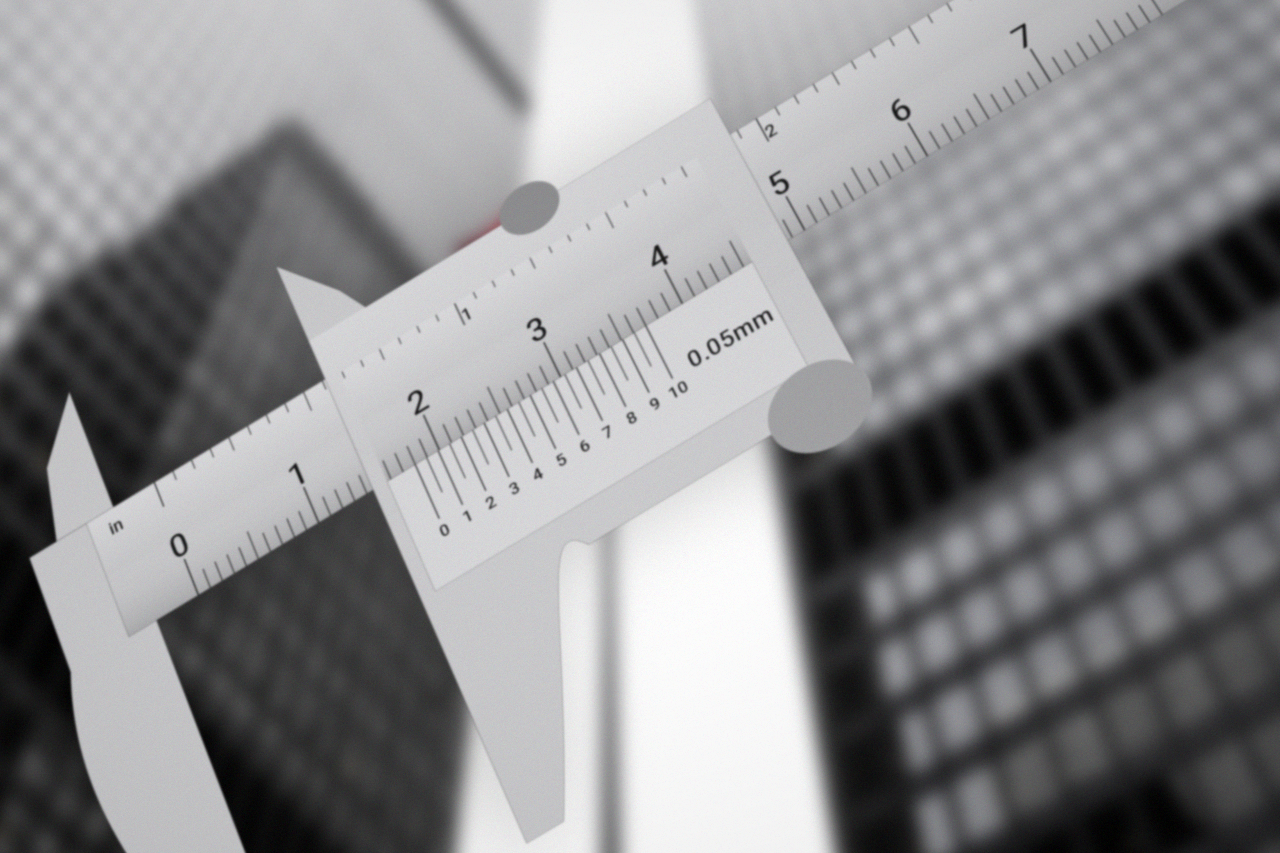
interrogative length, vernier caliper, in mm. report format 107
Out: 18.0
